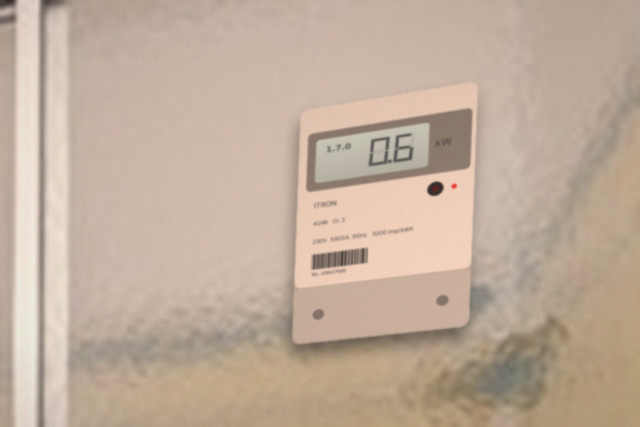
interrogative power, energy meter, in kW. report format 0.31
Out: 0.6
